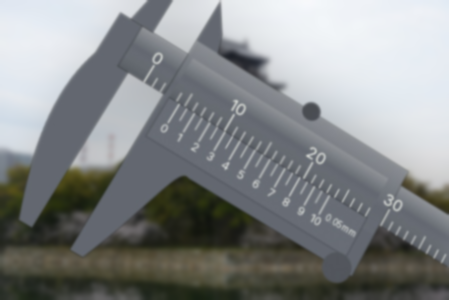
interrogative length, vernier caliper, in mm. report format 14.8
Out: 4.4
